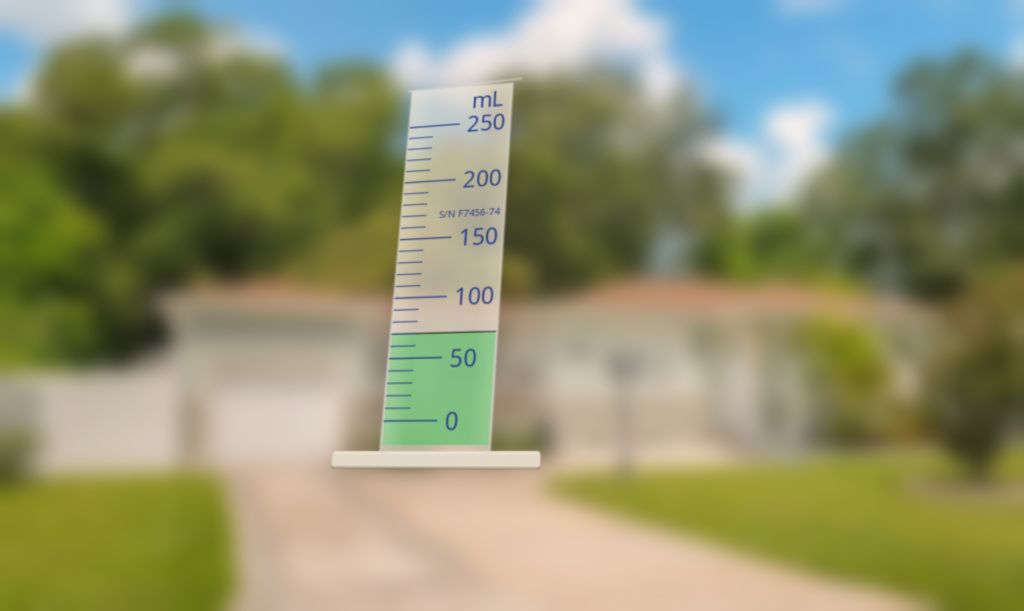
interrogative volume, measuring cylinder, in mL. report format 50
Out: 70
